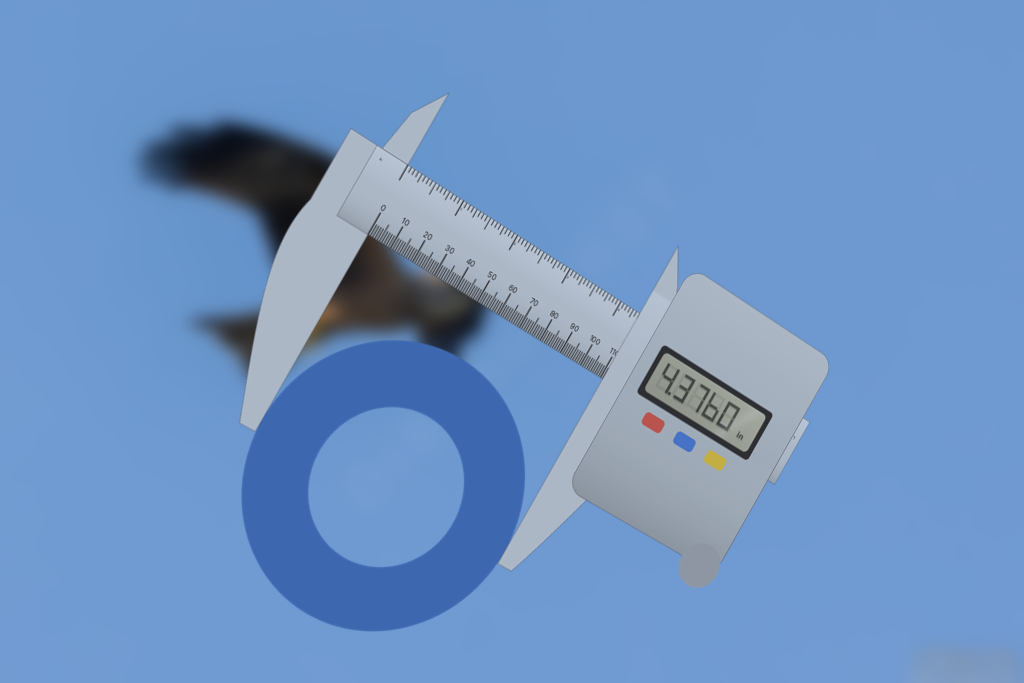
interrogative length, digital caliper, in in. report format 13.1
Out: 4.3760
